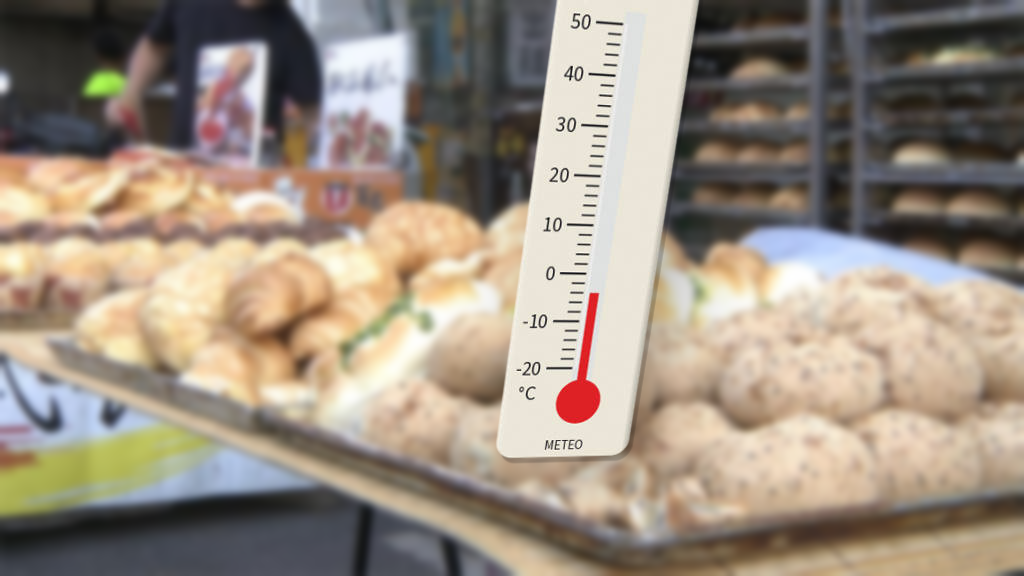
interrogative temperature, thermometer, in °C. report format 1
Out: -4
